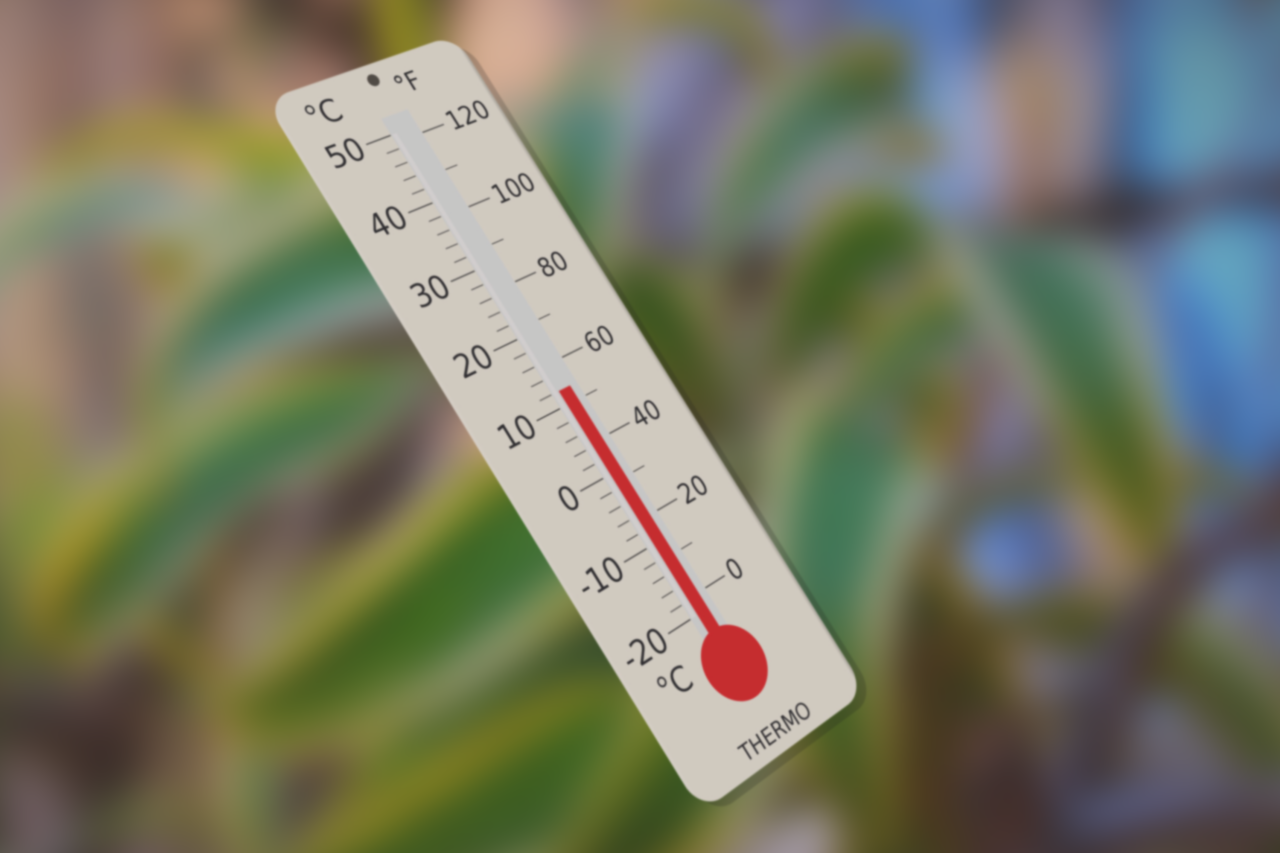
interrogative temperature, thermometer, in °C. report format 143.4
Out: 12
